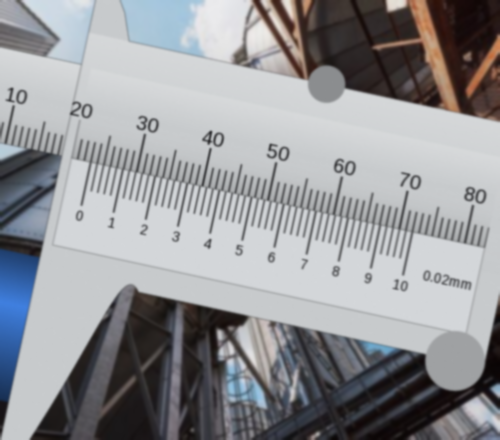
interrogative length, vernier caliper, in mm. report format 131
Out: 23.0
